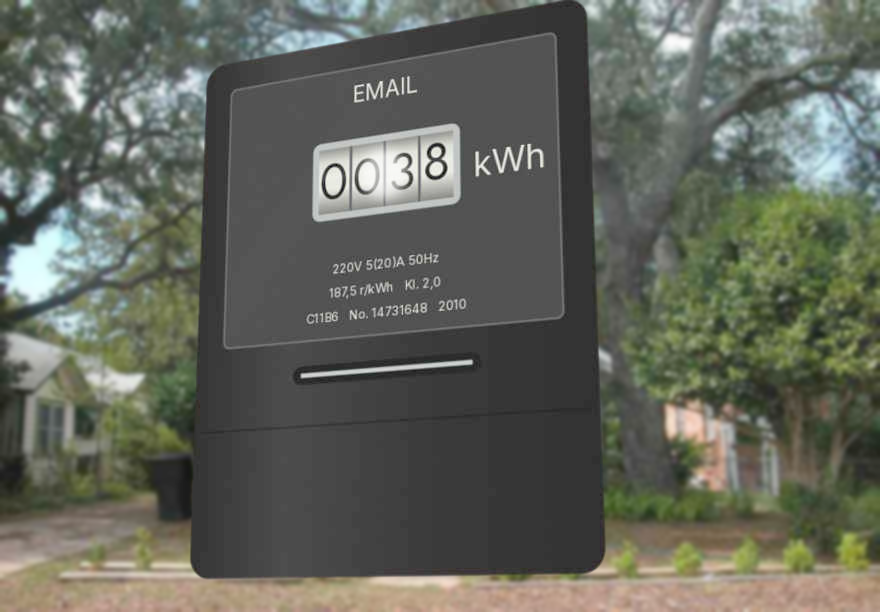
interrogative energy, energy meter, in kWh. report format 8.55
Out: 38
